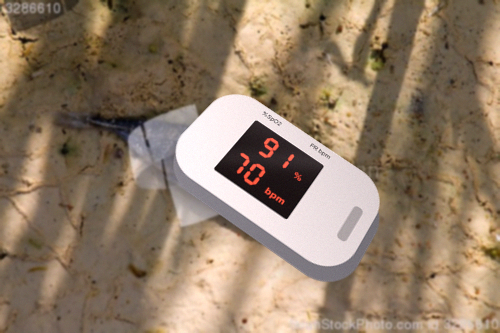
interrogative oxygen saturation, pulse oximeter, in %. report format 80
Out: 91
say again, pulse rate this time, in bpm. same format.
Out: 70
